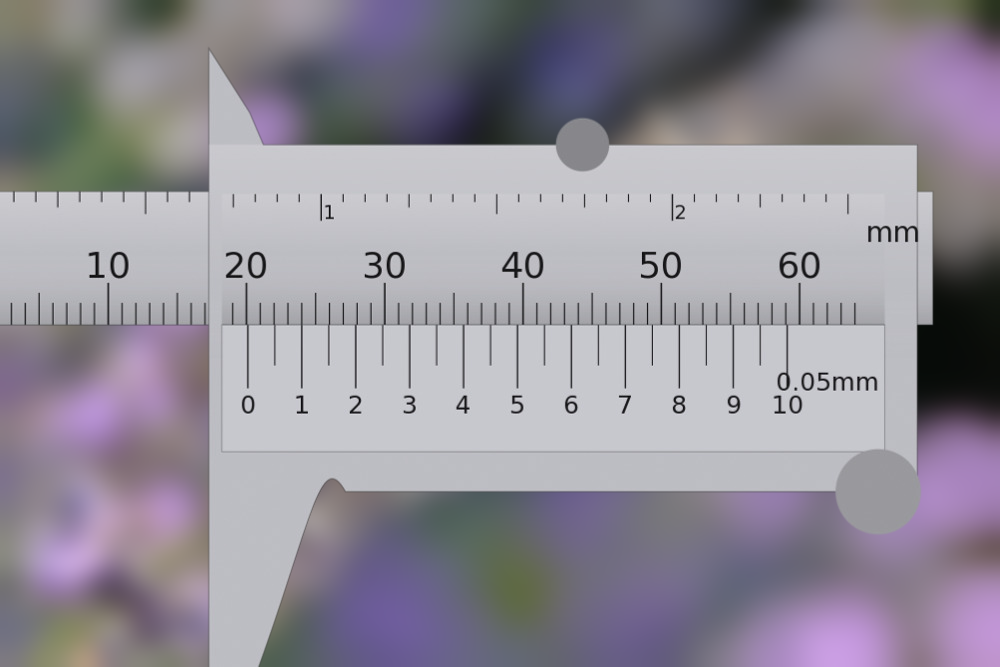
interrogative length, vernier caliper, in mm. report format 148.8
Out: 20.1
